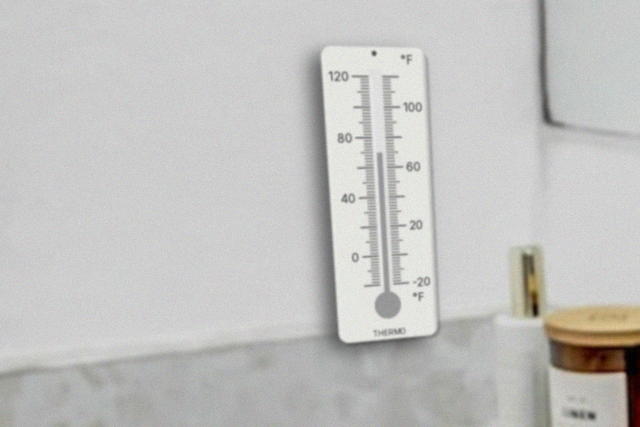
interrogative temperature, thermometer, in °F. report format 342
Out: 70
